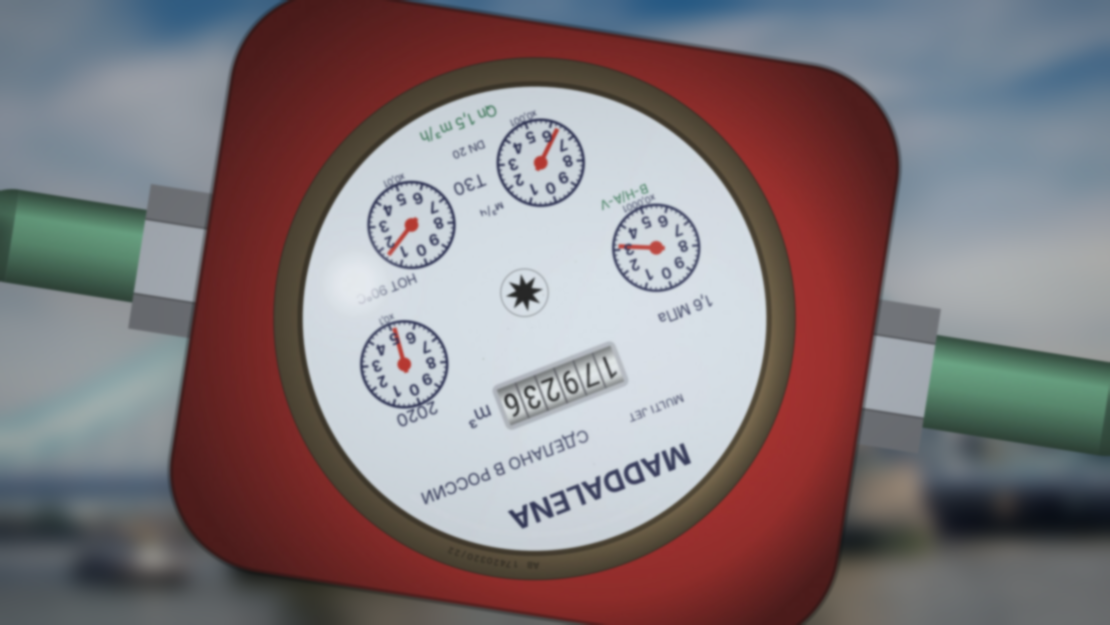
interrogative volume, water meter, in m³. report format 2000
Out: 179236.5163
